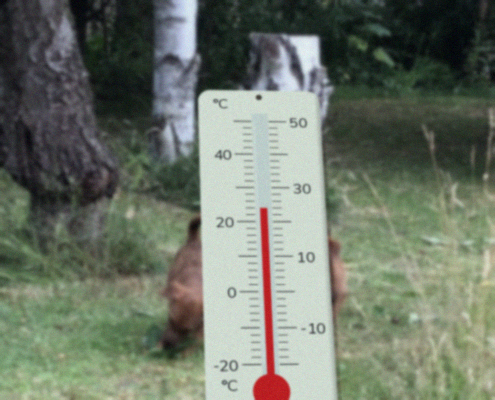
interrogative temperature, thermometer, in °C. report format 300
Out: 24
